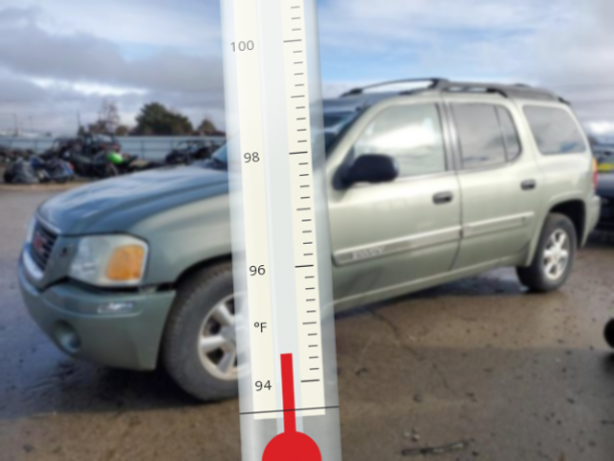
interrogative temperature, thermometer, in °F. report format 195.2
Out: 94.5
